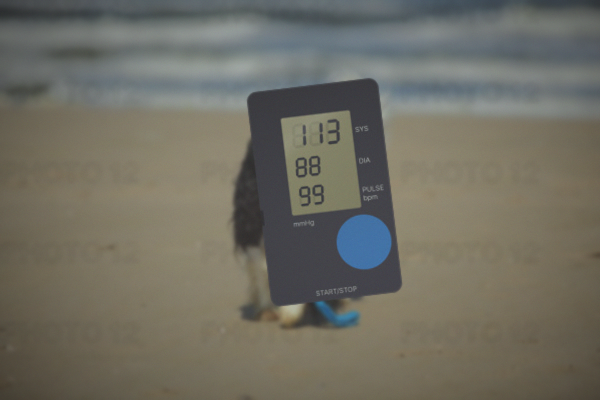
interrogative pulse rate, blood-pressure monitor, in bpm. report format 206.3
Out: 99
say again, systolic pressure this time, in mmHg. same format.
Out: 113
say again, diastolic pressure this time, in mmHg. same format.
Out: 88
